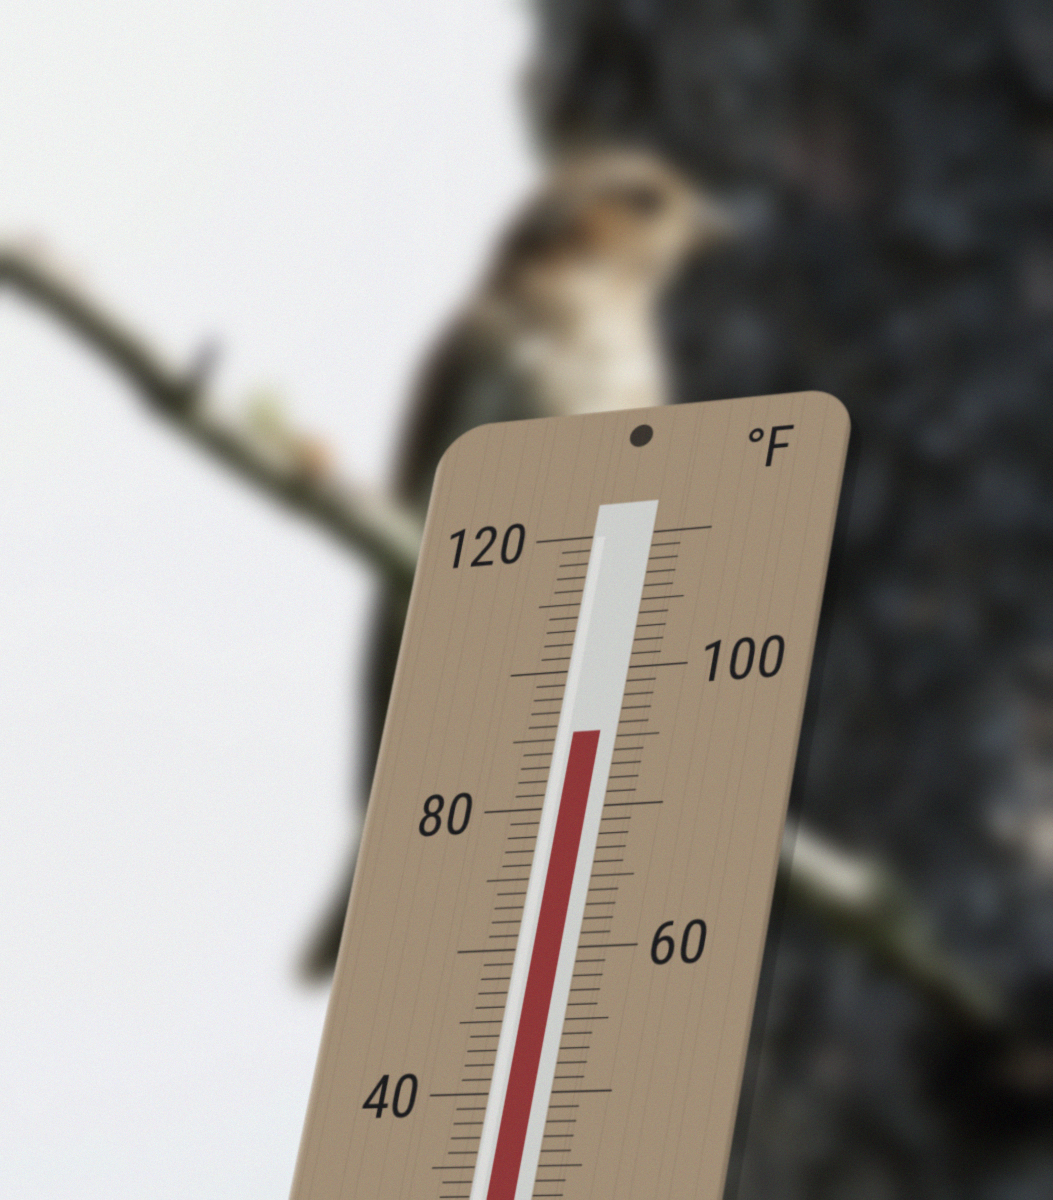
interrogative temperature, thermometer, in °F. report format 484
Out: 91
